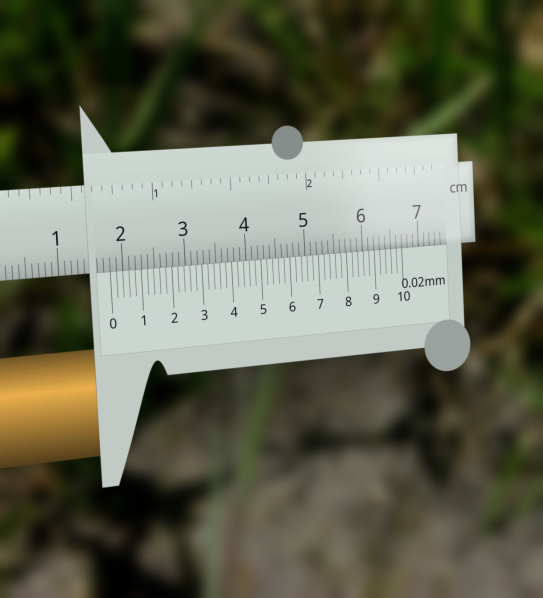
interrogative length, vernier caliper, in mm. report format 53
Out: 18.0
